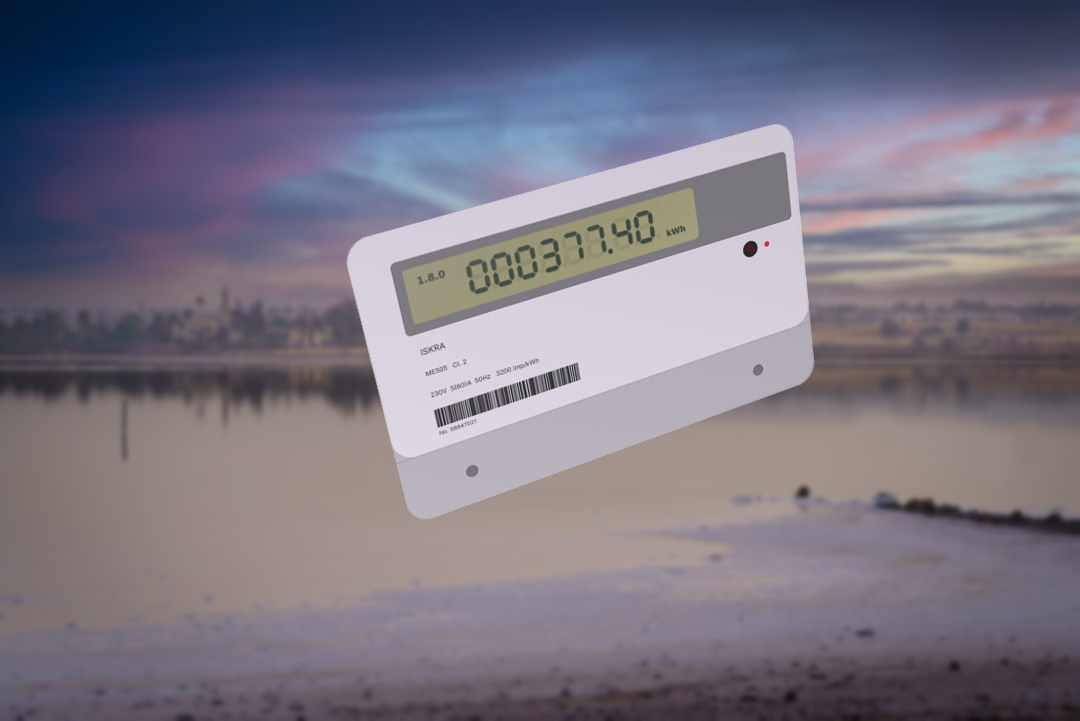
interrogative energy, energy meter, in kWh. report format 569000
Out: 377.40
